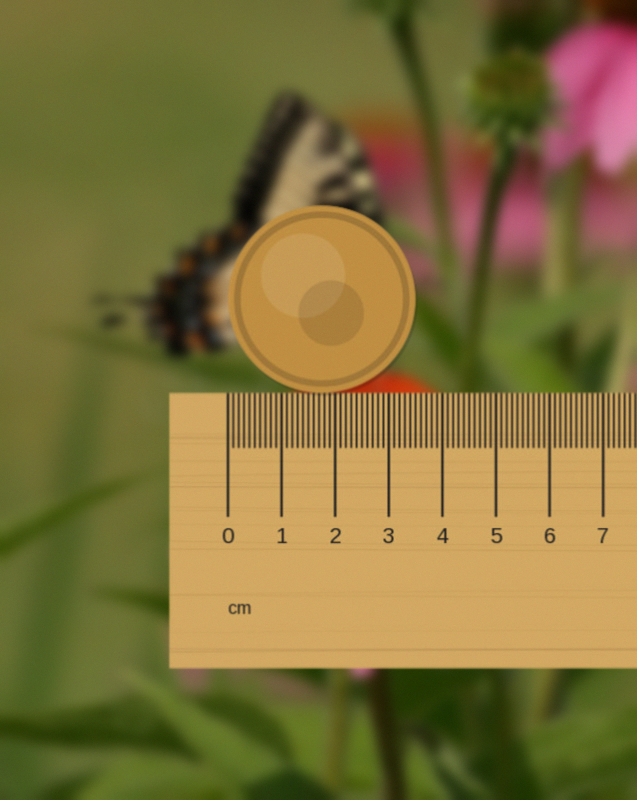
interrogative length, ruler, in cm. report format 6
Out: 3.5
